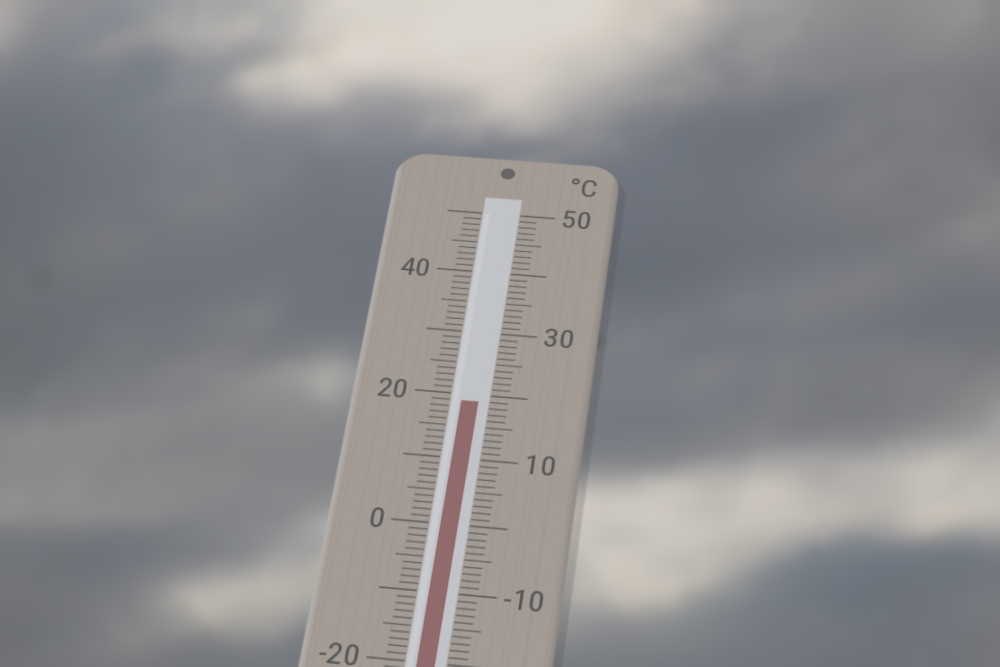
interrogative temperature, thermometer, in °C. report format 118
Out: 19
